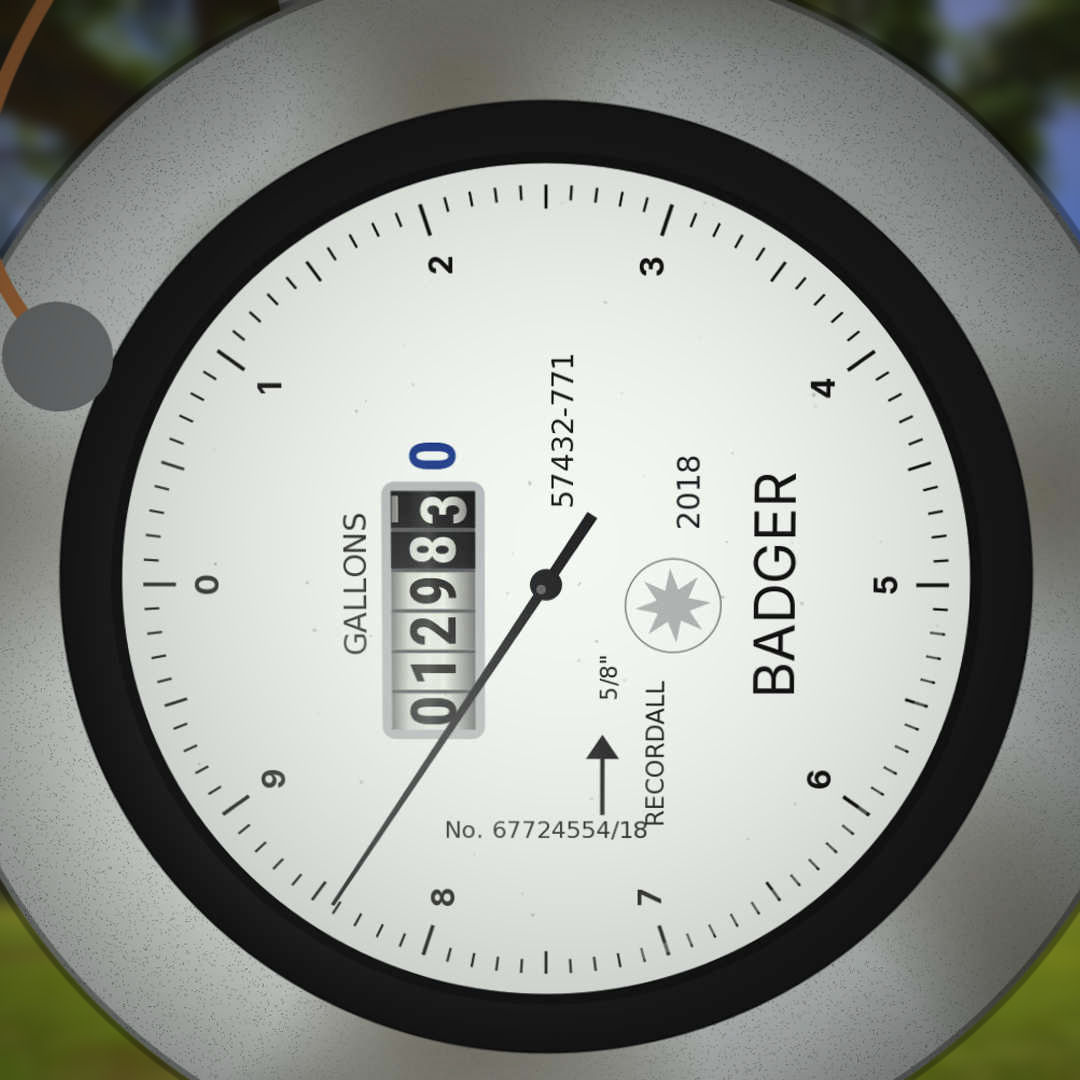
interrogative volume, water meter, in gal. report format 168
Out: 129828.4
